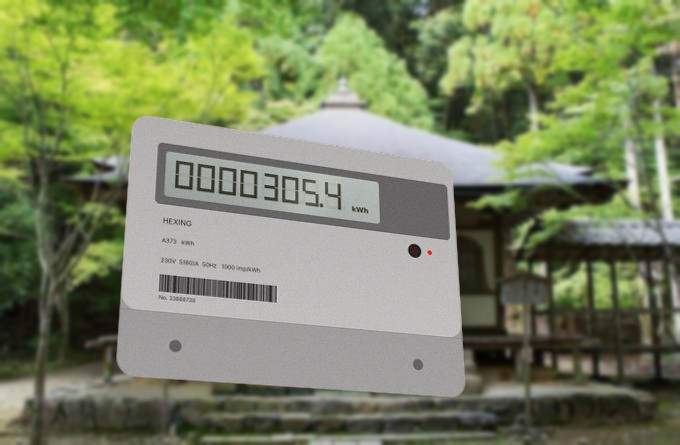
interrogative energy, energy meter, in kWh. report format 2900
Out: 305.4
